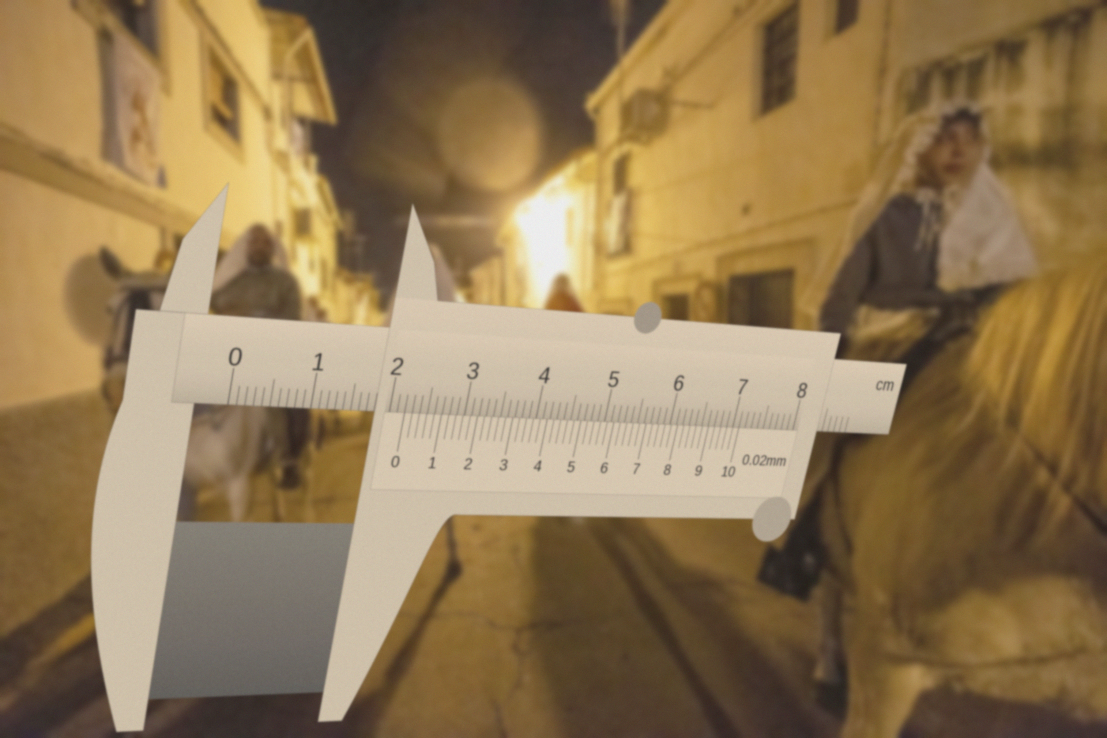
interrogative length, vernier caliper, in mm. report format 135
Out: 22.0
